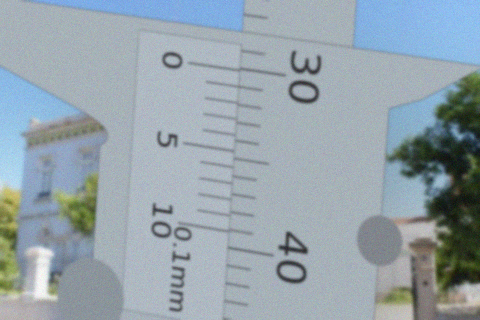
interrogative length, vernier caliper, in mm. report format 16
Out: 30.1
